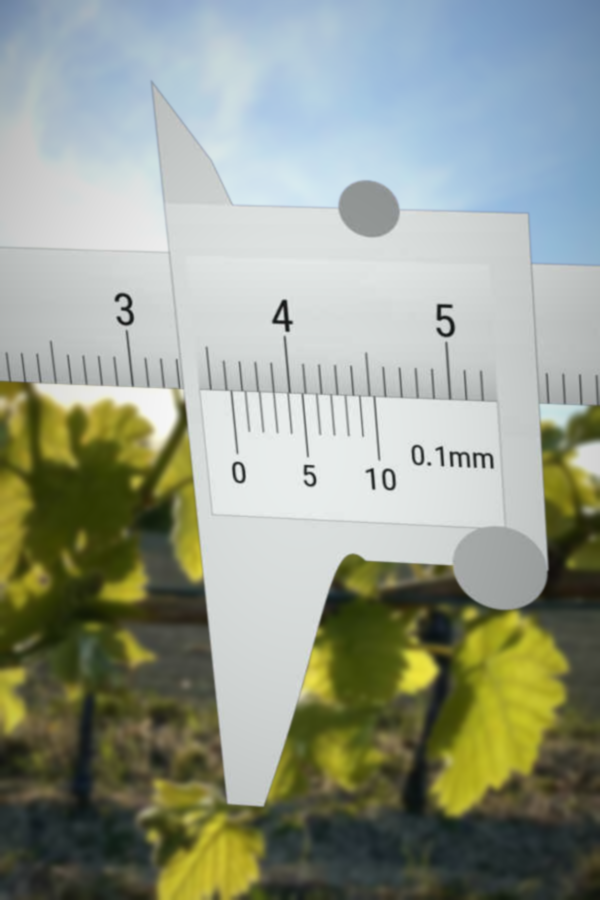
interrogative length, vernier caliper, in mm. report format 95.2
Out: 36.3
